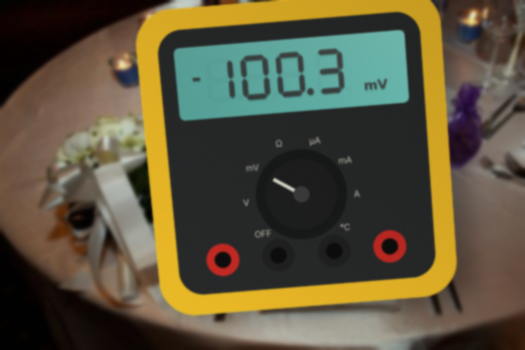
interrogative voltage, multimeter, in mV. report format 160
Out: -100.3
